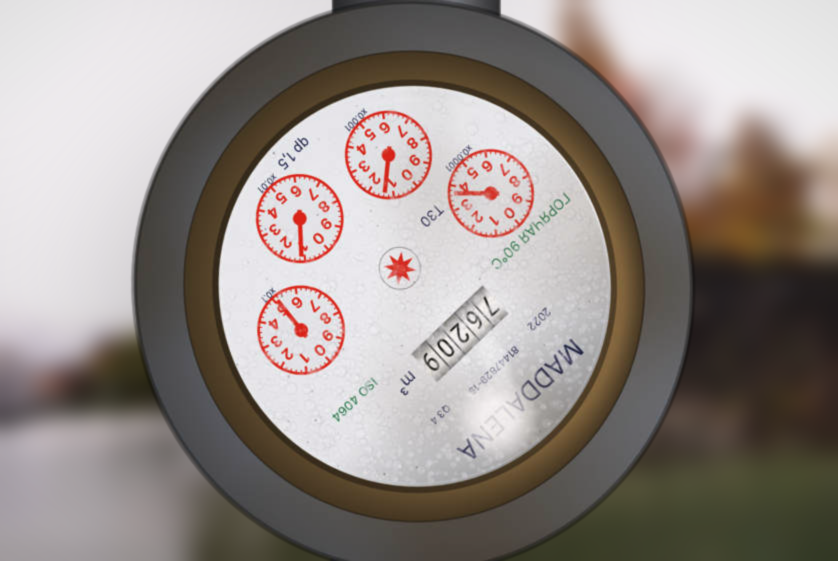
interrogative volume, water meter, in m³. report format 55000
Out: 76209.5113
